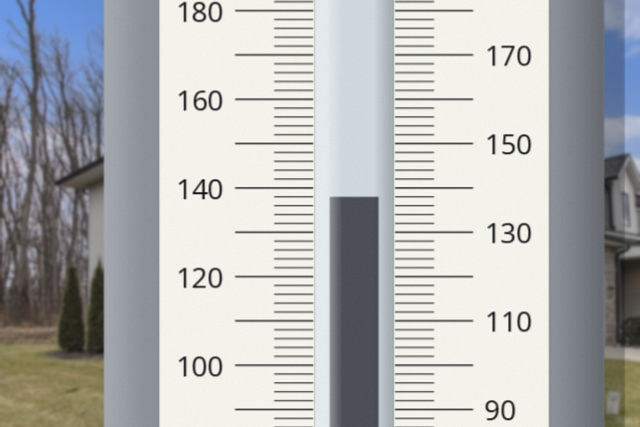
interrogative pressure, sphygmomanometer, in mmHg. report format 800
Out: 138
